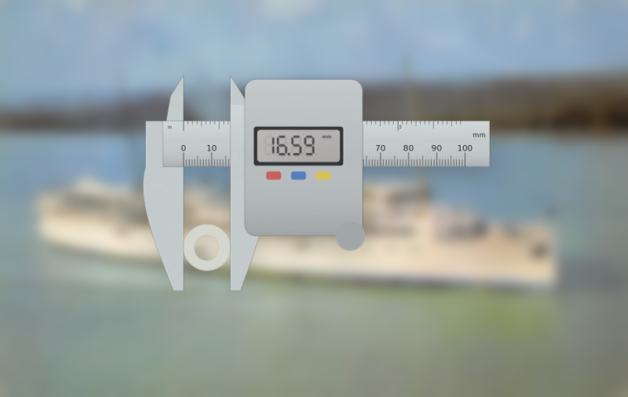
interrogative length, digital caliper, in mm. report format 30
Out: 16.59
